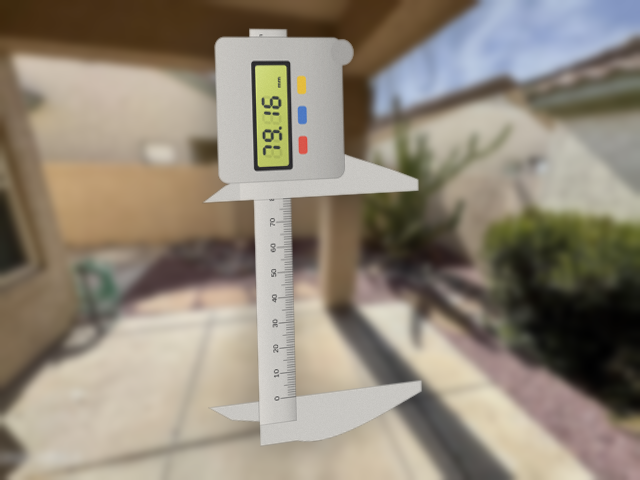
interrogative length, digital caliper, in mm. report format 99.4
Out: 79.16
